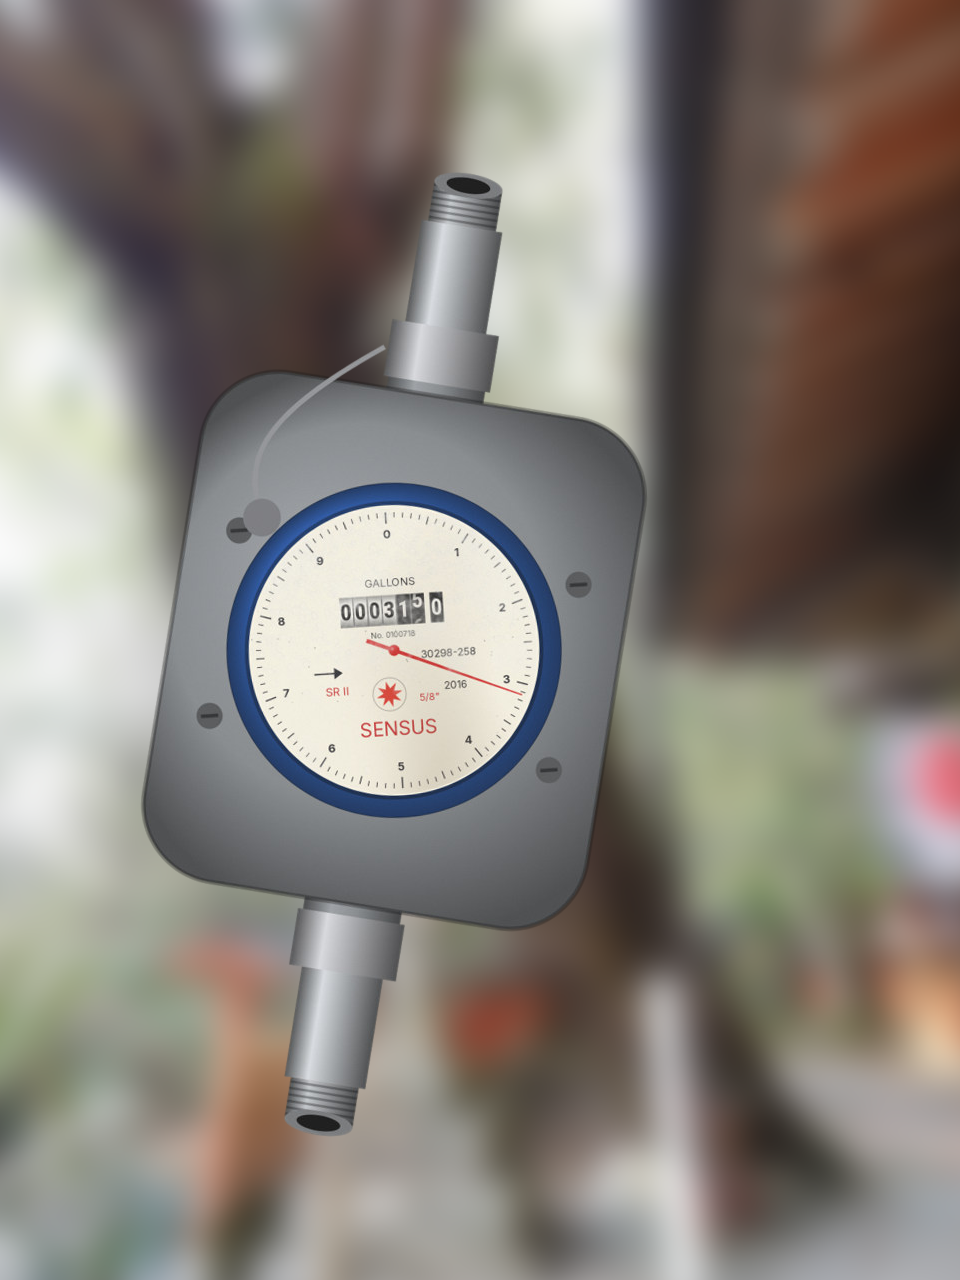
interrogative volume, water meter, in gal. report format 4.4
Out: 3153.1
